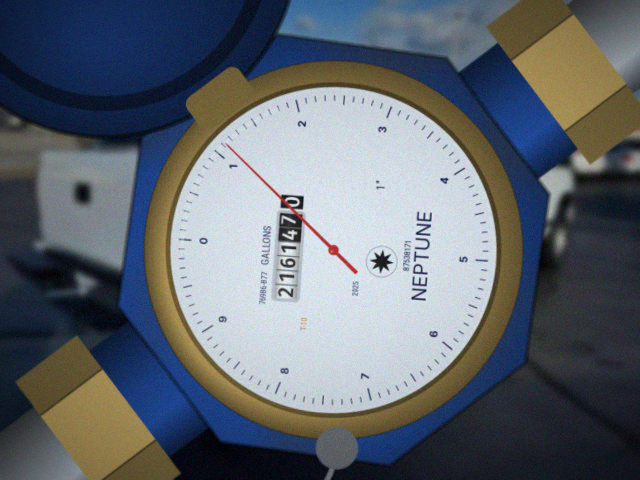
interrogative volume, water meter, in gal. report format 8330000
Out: 2161471.1
